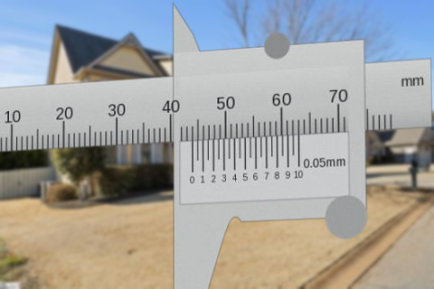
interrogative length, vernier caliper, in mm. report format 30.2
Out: 44.0
